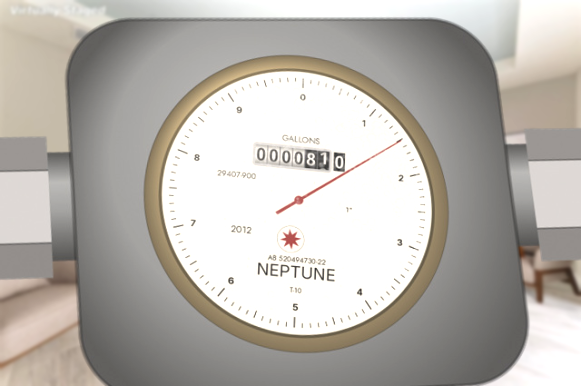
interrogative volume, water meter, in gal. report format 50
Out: 811.5
